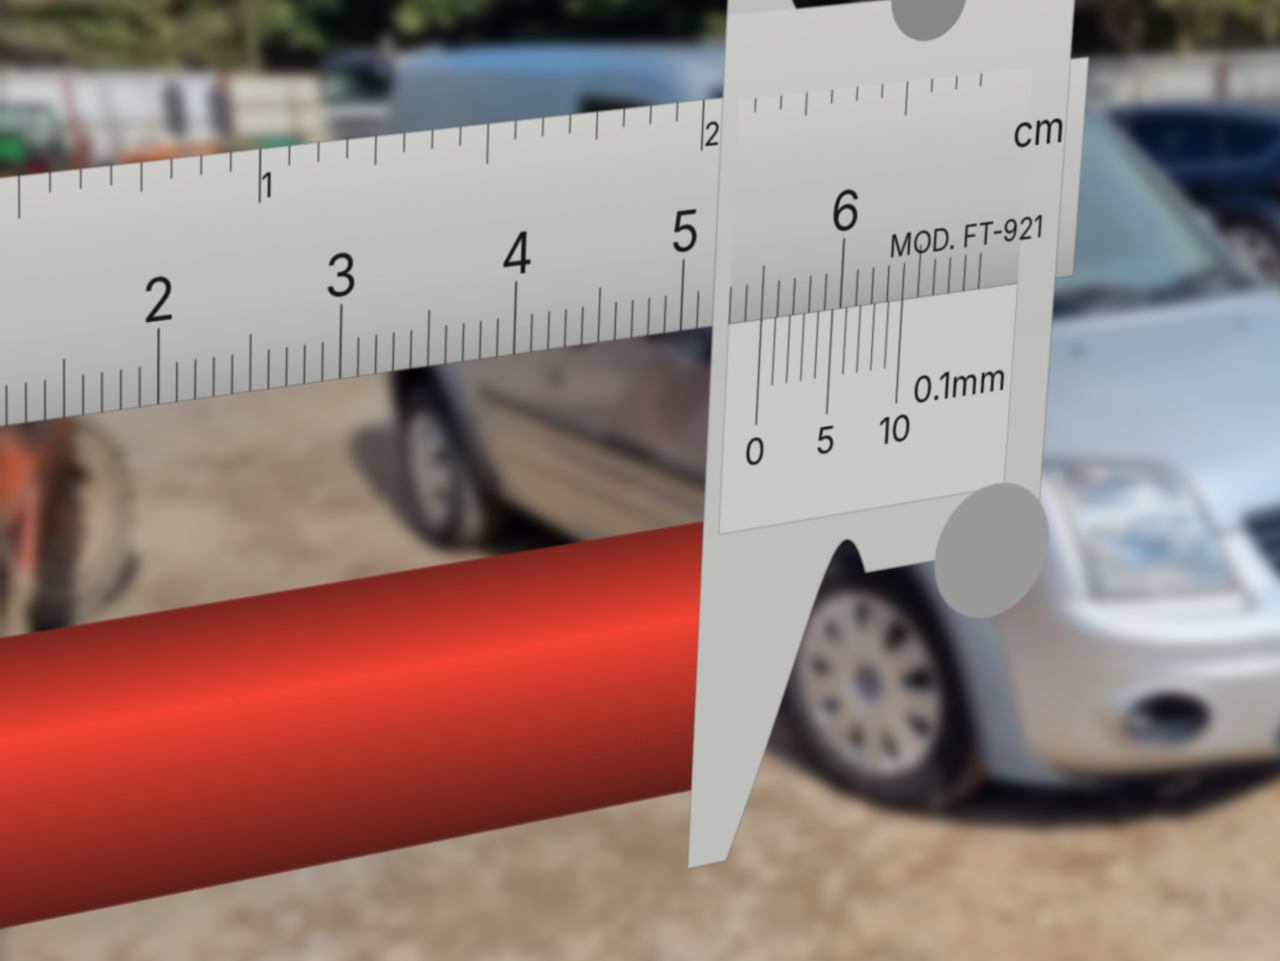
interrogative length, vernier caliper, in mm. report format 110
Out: 55.0
